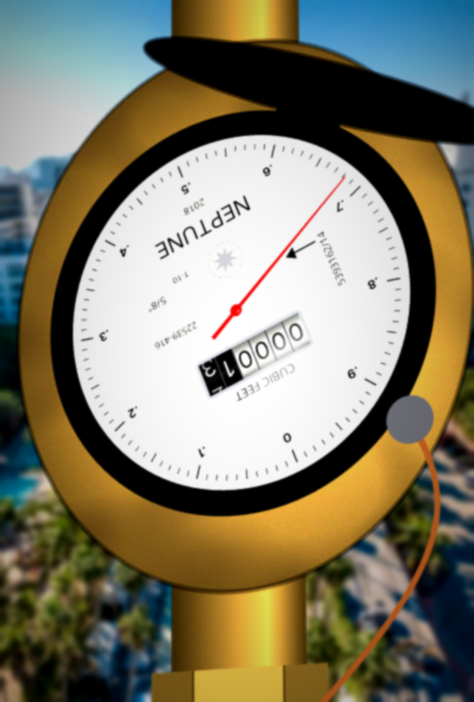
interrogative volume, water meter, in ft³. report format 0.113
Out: 12.68
